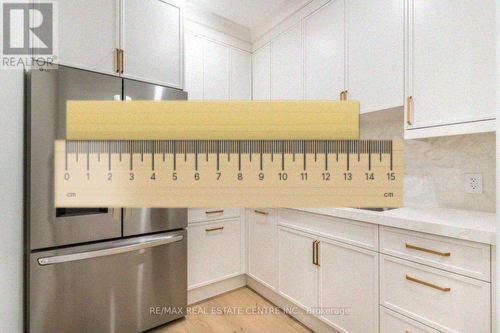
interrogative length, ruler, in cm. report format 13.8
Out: 13.5
